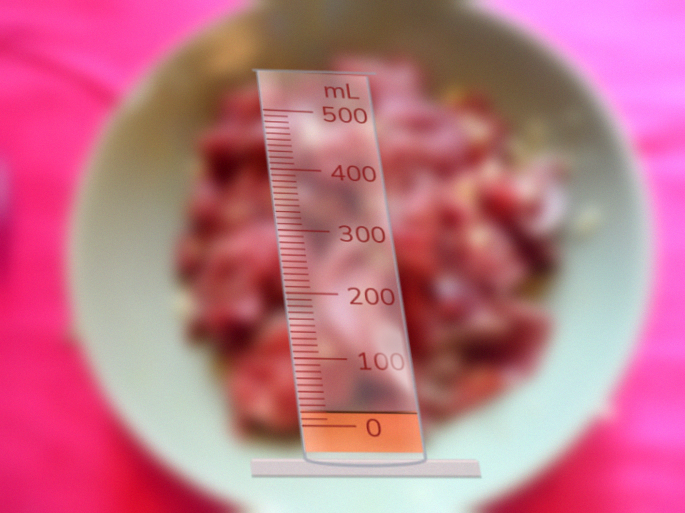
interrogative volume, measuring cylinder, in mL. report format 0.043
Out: 20
